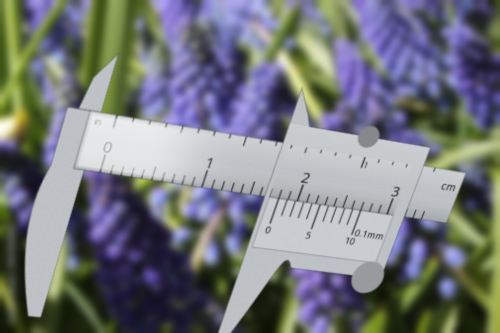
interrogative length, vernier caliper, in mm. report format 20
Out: 18.0
